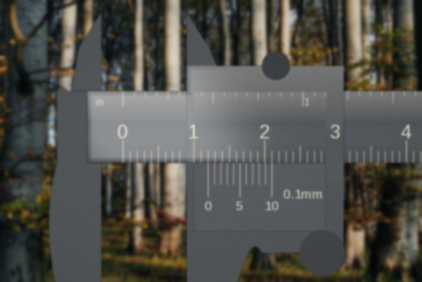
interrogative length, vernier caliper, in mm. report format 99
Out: 12.0
